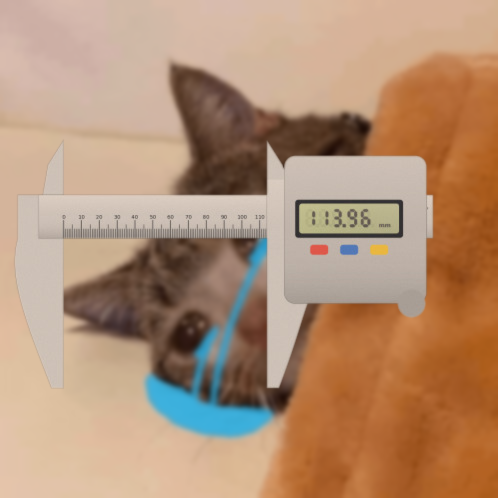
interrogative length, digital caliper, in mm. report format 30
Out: 113.96
